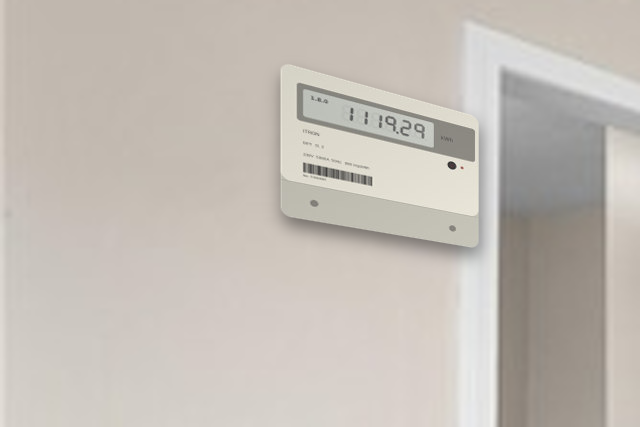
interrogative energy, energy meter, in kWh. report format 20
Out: 1119.29
